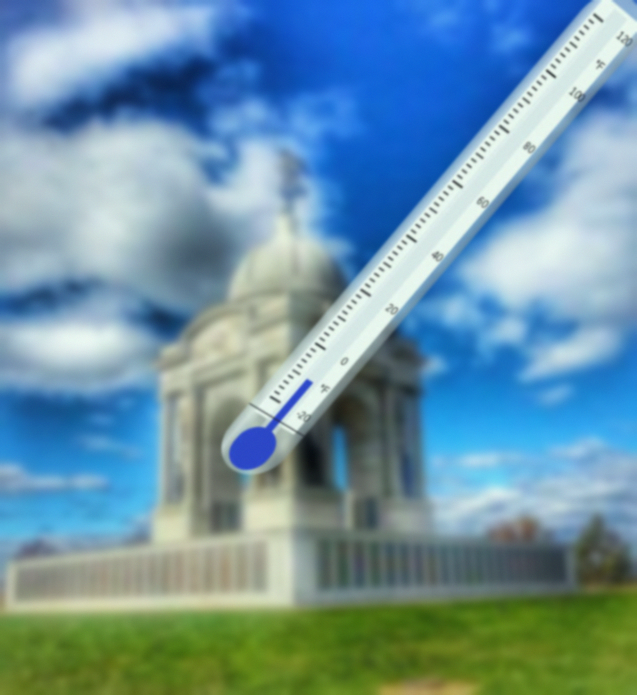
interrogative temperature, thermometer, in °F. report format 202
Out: -10
